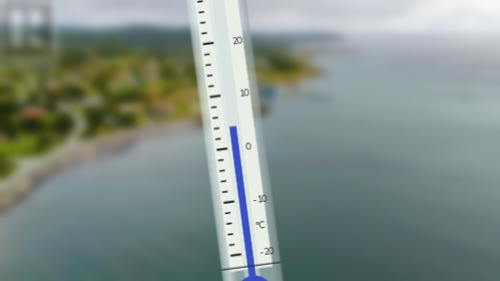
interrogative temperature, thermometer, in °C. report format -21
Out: 4
